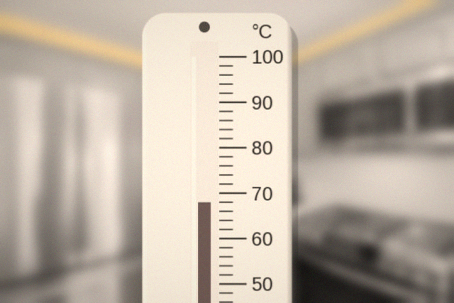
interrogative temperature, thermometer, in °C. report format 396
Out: 68
